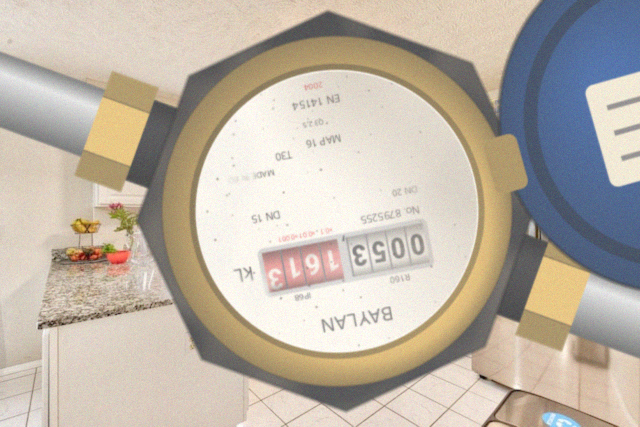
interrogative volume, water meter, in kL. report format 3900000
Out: 53.1613
